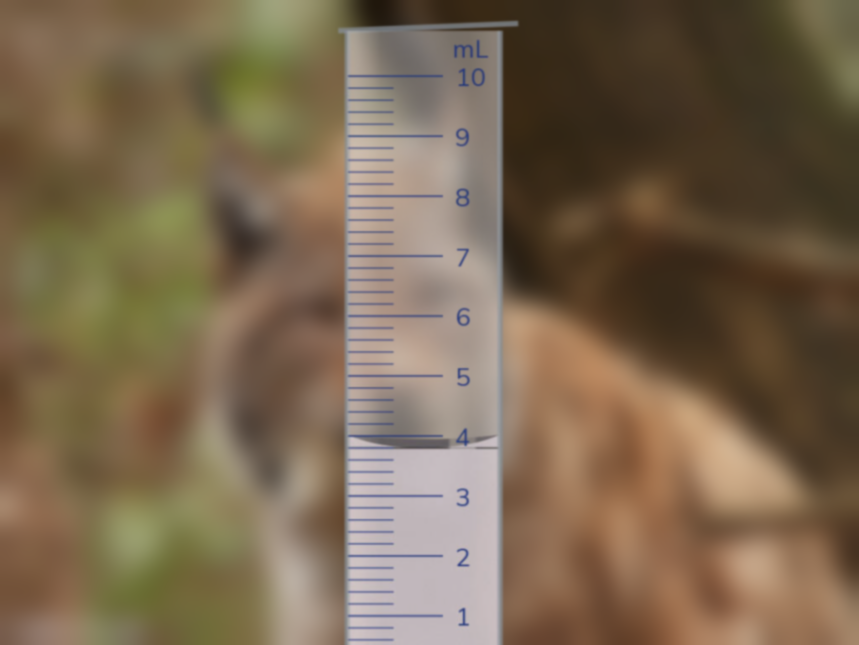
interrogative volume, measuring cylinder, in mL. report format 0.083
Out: 3.8
